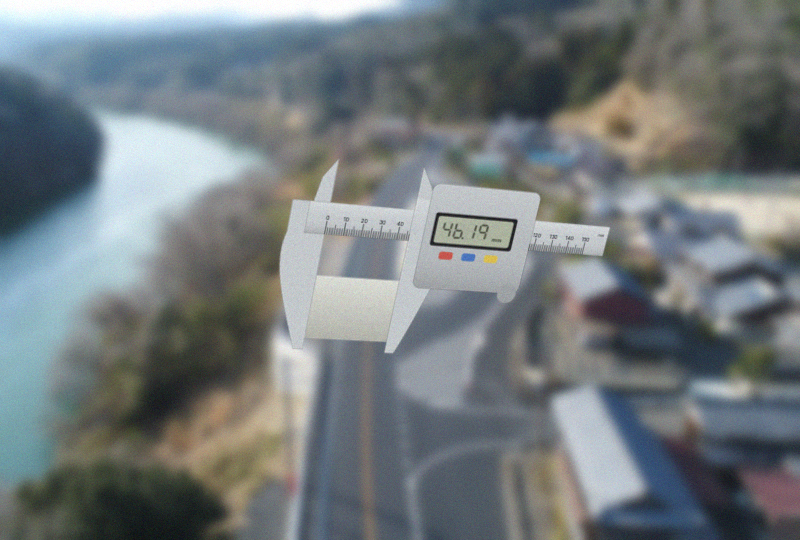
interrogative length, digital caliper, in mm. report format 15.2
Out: 46.19
